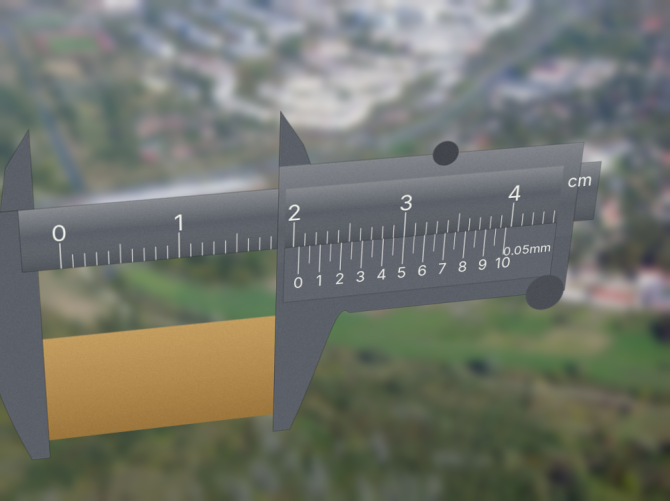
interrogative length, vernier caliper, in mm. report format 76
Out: 20.5
